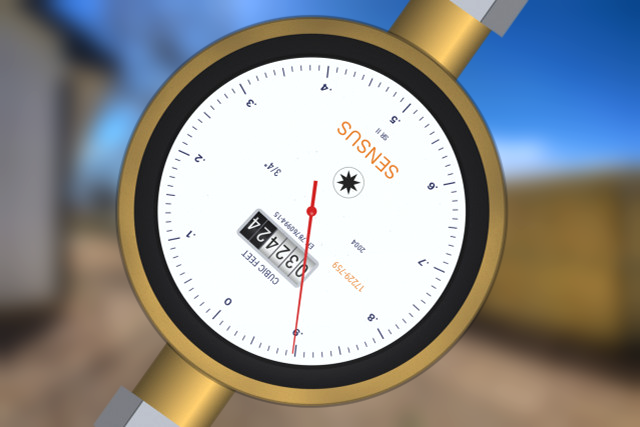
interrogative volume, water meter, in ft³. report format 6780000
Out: 32423.90
